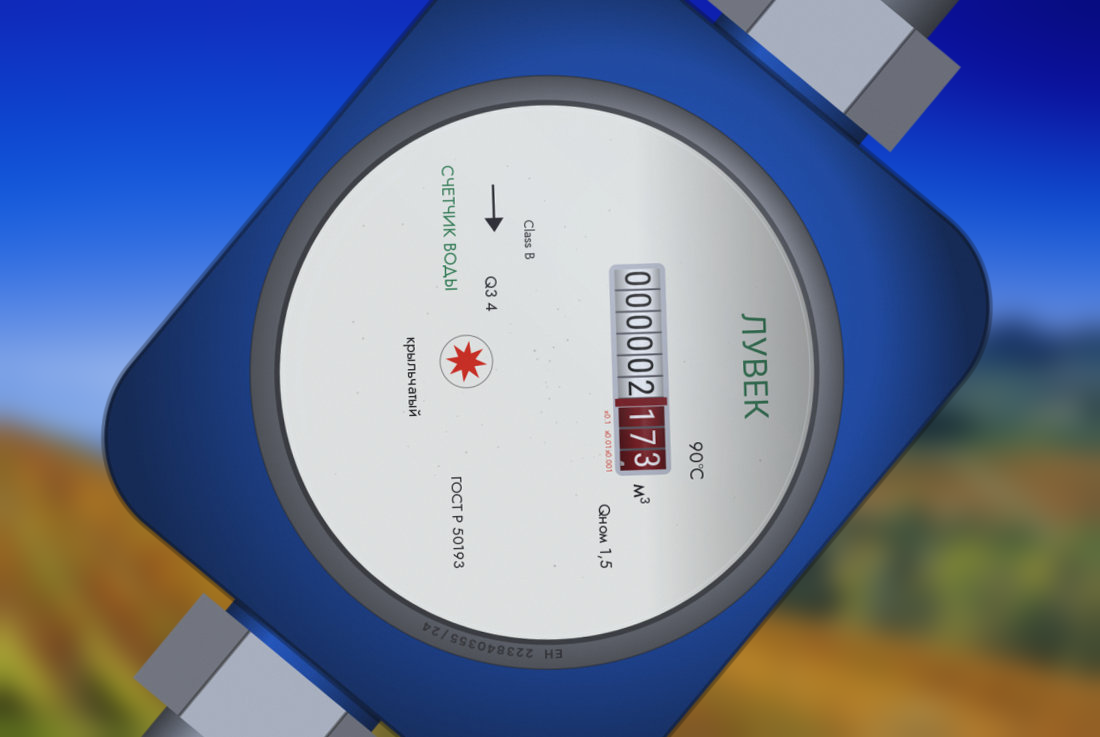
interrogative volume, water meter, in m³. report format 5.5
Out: 2.173
